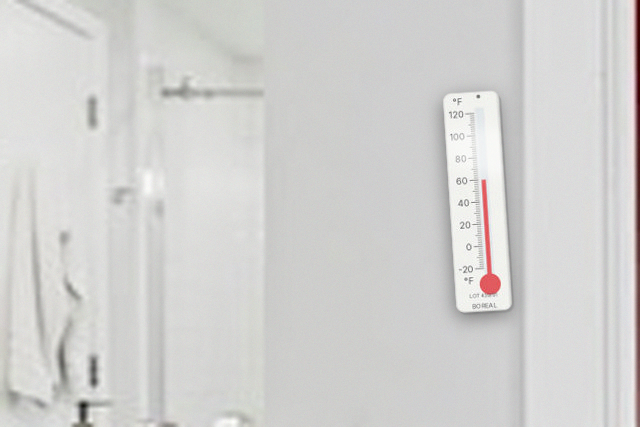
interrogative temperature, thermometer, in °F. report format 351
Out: 60
